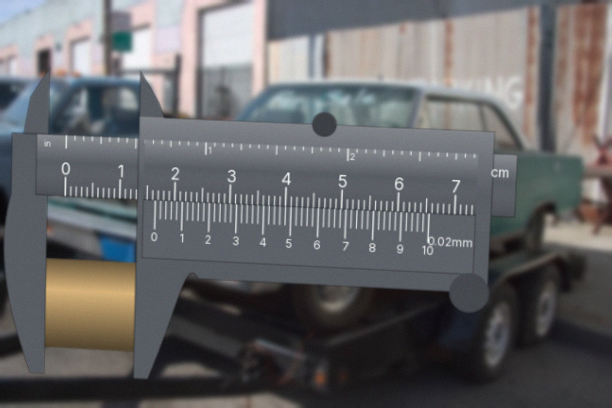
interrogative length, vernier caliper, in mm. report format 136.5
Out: 16.5
